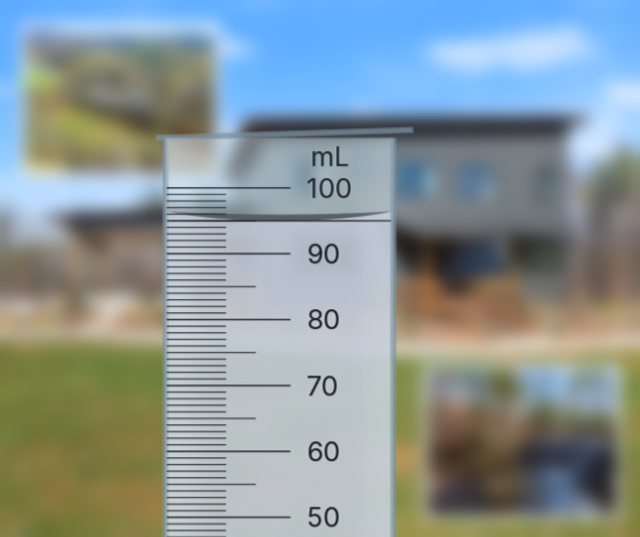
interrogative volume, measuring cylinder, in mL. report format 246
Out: 95
